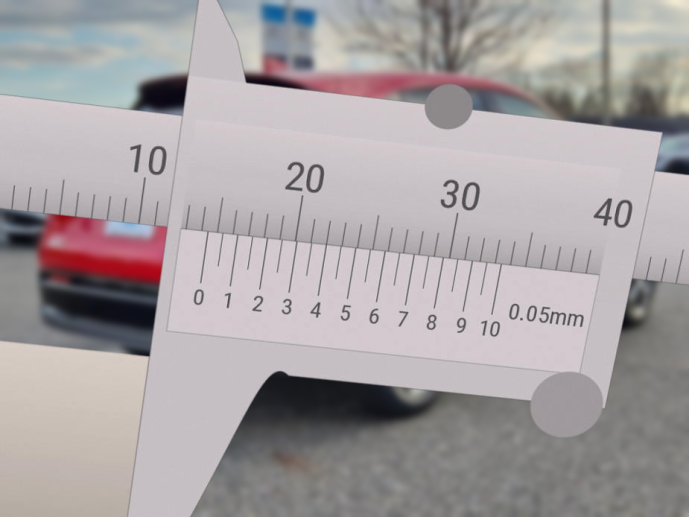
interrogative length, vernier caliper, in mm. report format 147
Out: 14.4
